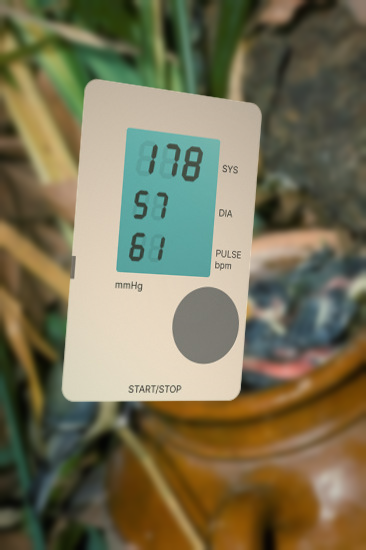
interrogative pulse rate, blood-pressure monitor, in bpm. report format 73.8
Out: 61
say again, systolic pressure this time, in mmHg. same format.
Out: 178
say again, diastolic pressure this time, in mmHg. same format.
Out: 57
